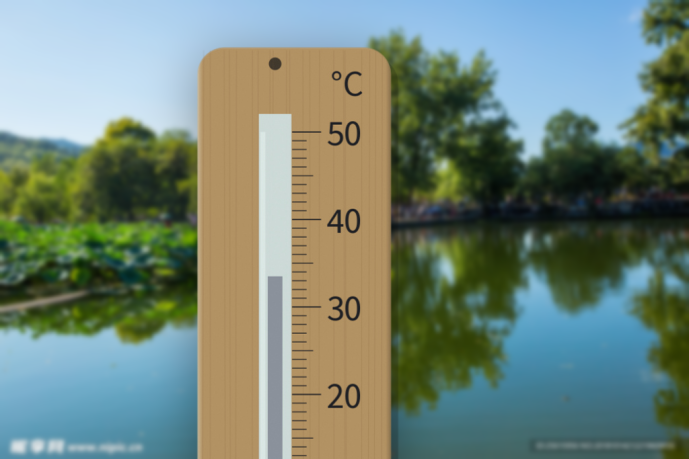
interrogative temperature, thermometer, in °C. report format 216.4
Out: 33.5
